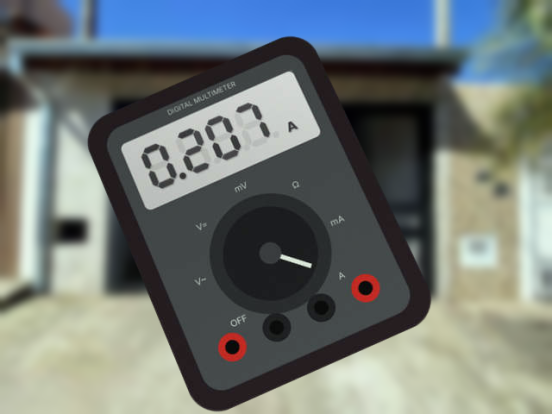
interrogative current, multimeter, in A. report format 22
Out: 0.207
